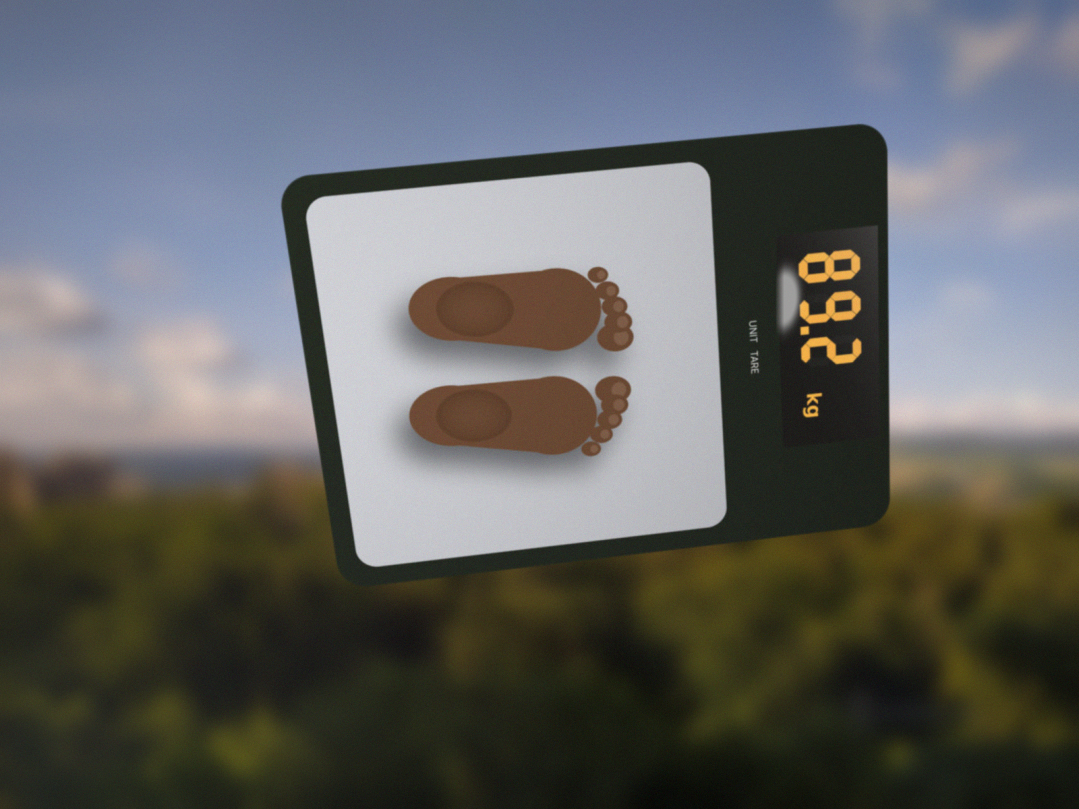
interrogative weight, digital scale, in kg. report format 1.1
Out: 89.2
